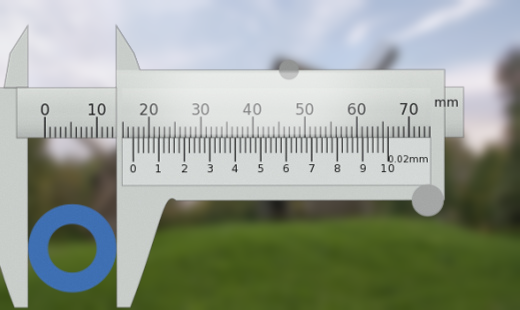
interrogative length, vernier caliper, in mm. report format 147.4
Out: 17.0
